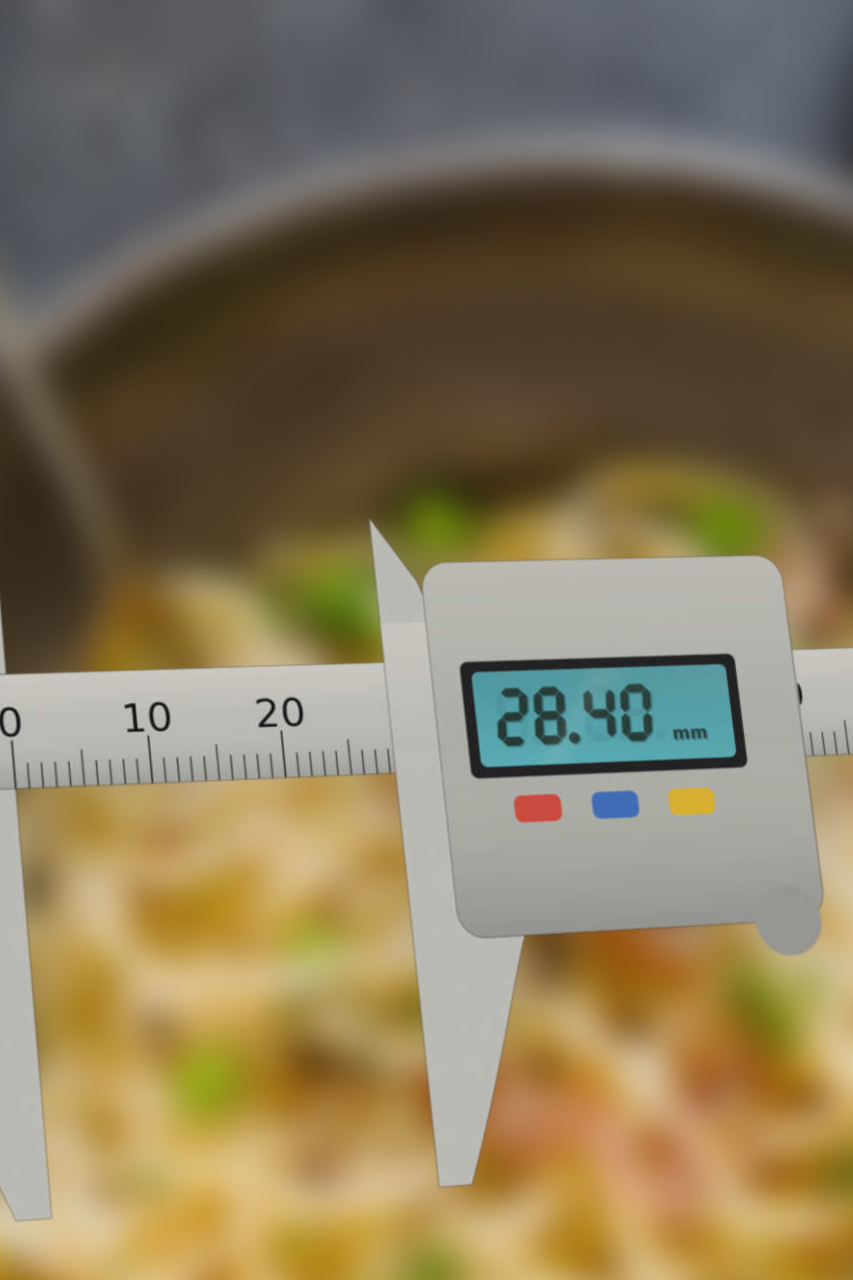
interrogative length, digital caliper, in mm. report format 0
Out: 28.40
